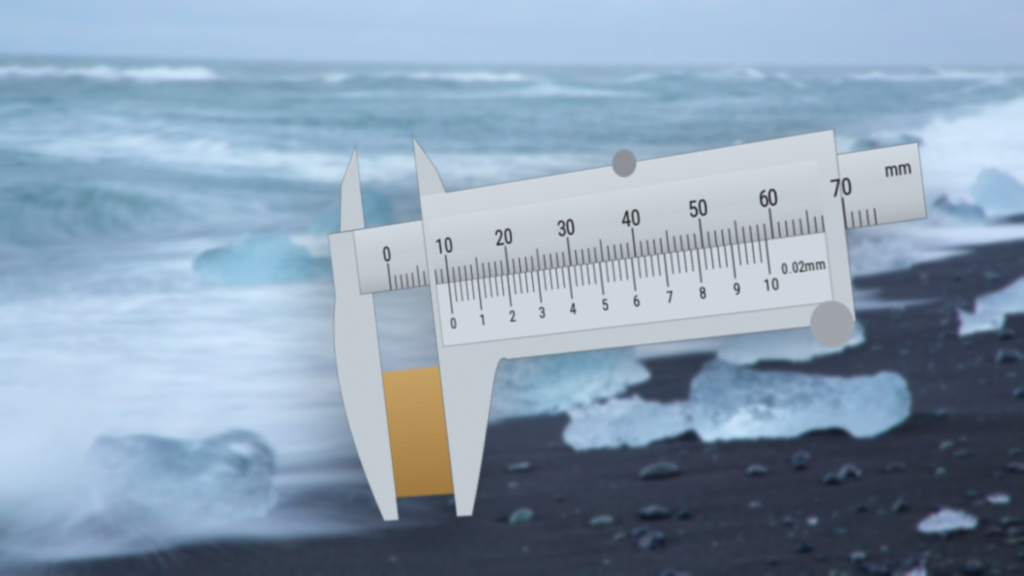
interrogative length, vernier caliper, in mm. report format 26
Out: 10.0
